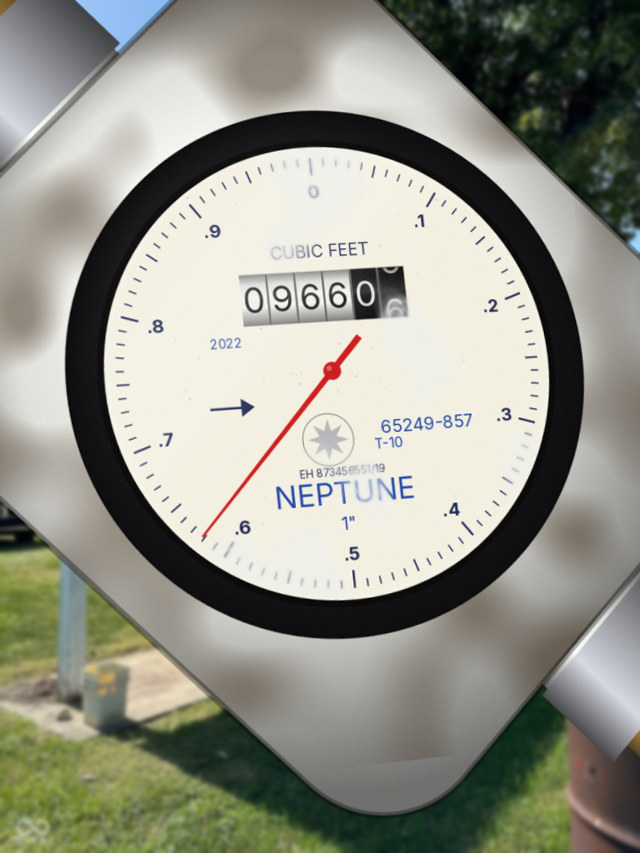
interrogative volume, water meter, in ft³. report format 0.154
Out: 96605.62
